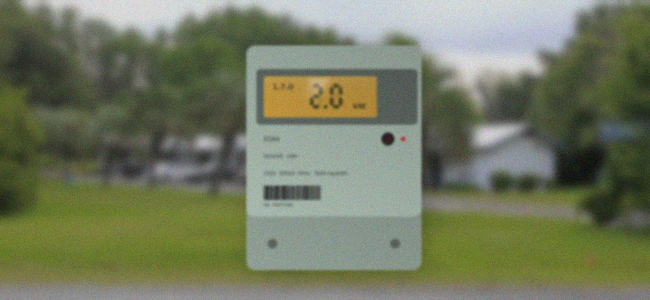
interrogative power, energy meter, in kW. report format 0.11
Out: 2.0
